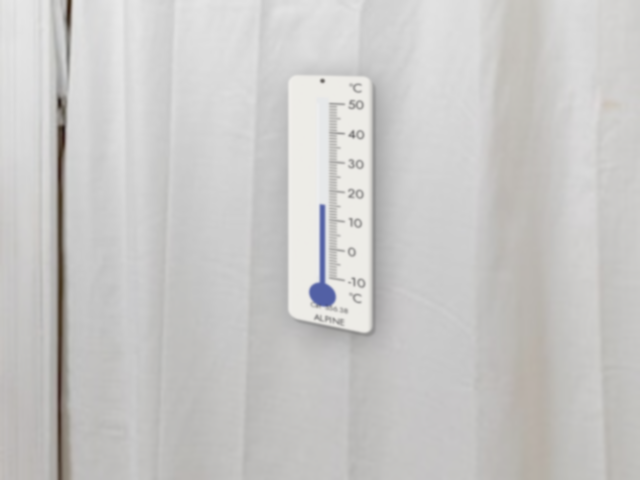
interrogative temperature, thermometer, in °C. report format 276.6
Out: 15
